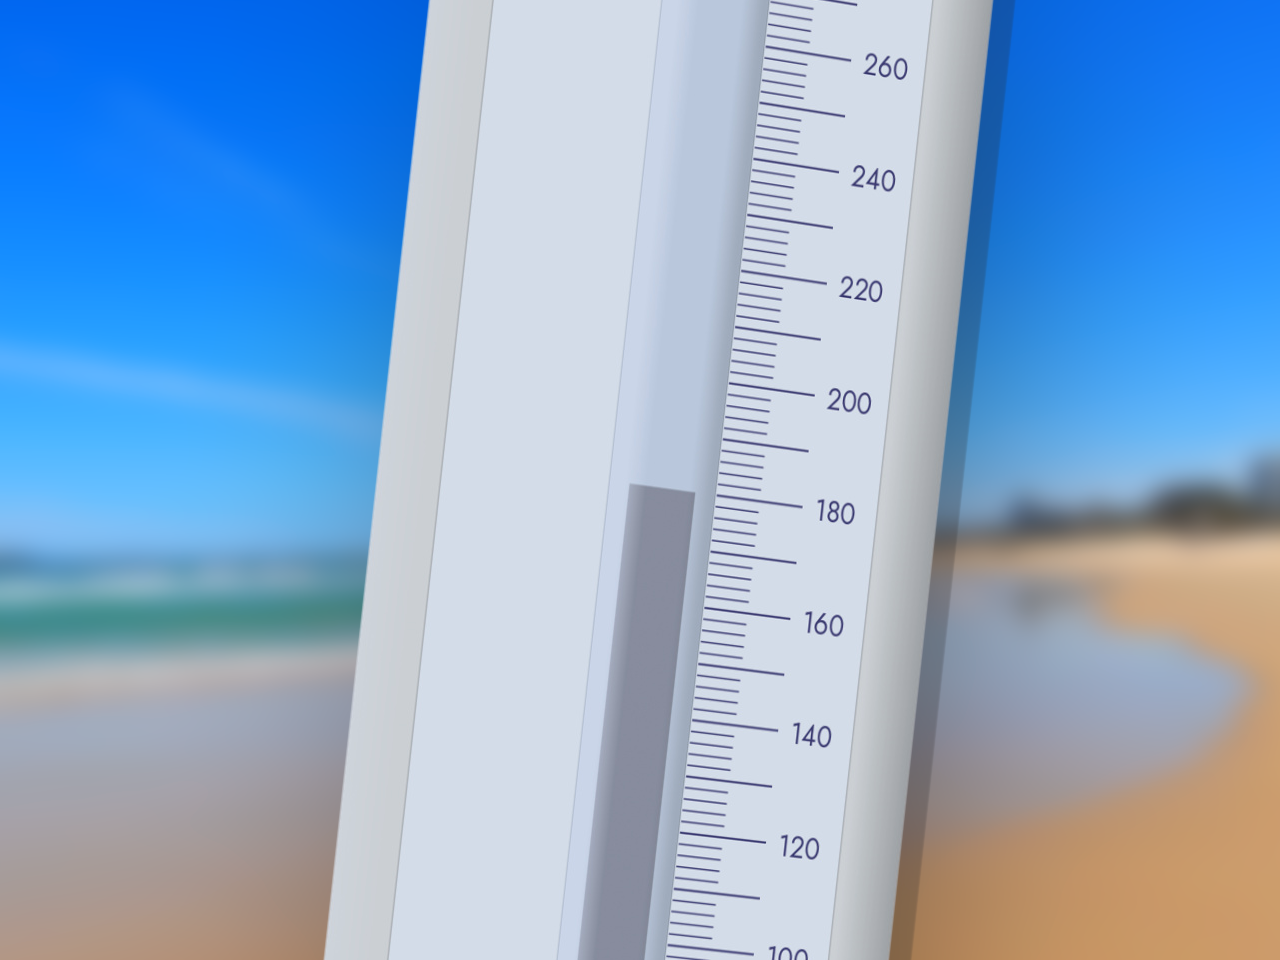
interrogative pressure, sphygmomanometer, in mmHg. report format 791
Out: 180
